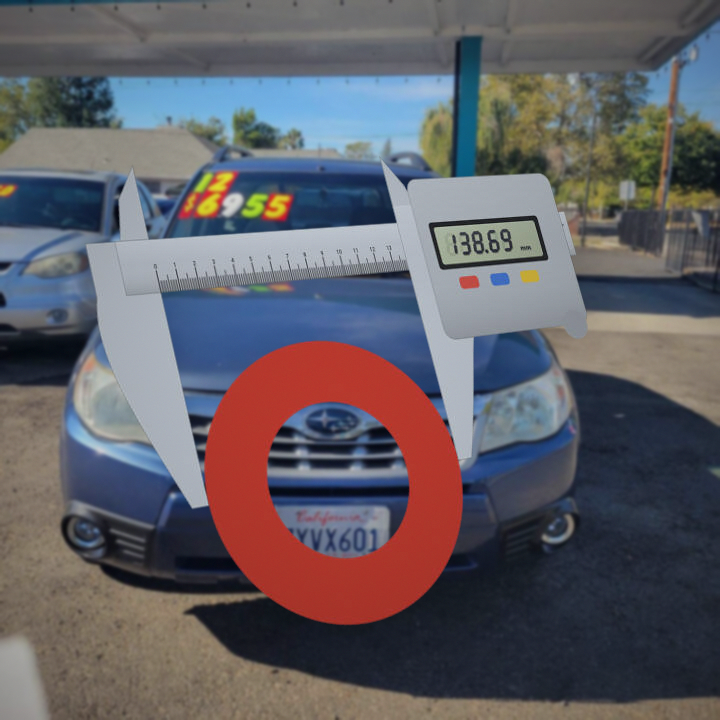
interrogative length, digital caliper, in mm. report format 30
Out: 138.69
